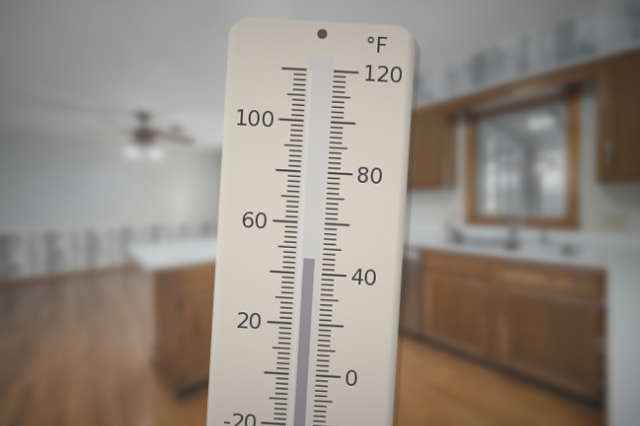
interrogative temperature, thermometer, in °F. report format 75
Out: 46
